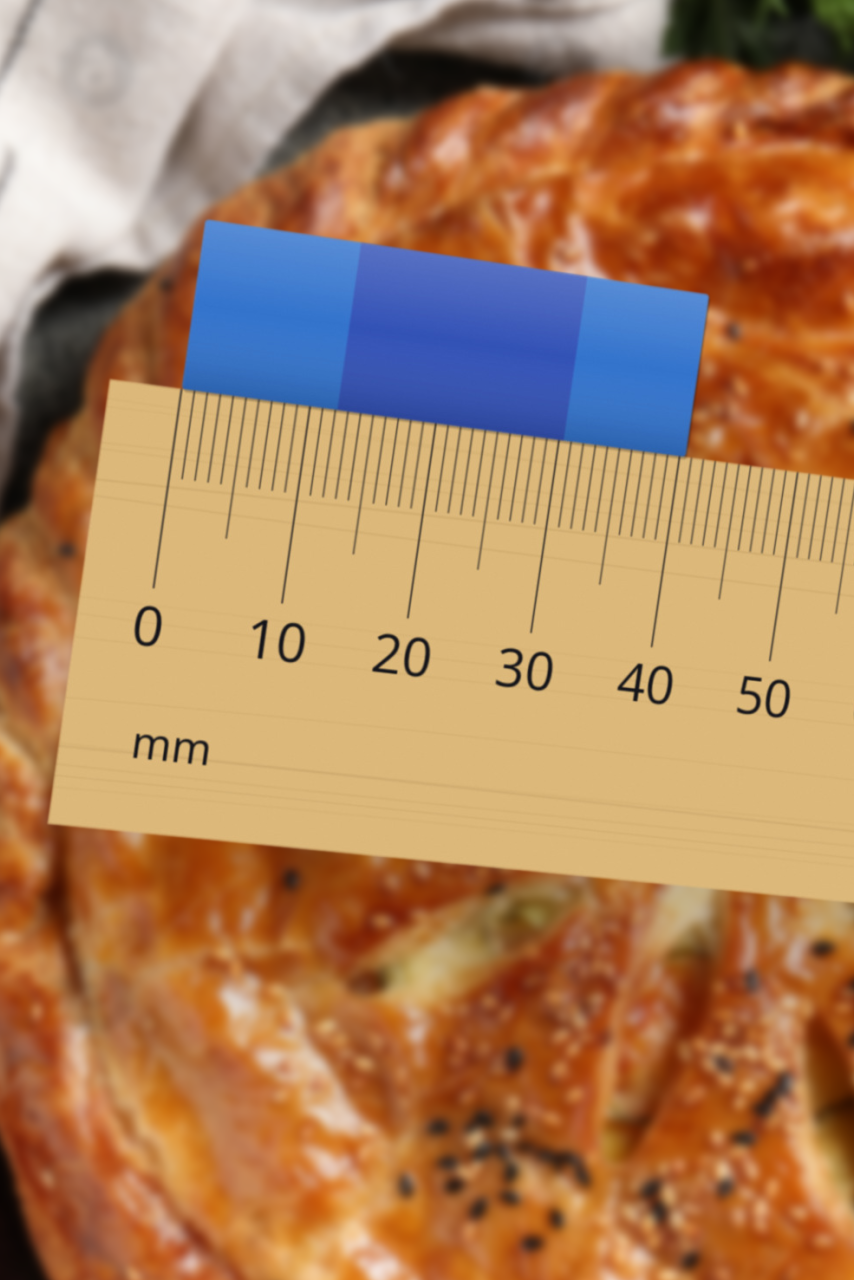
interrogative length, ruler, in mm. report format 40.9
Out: 40.5
